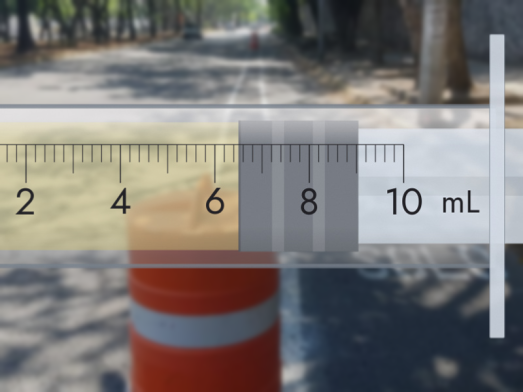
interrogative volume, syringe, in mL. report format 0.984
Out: 6.5
